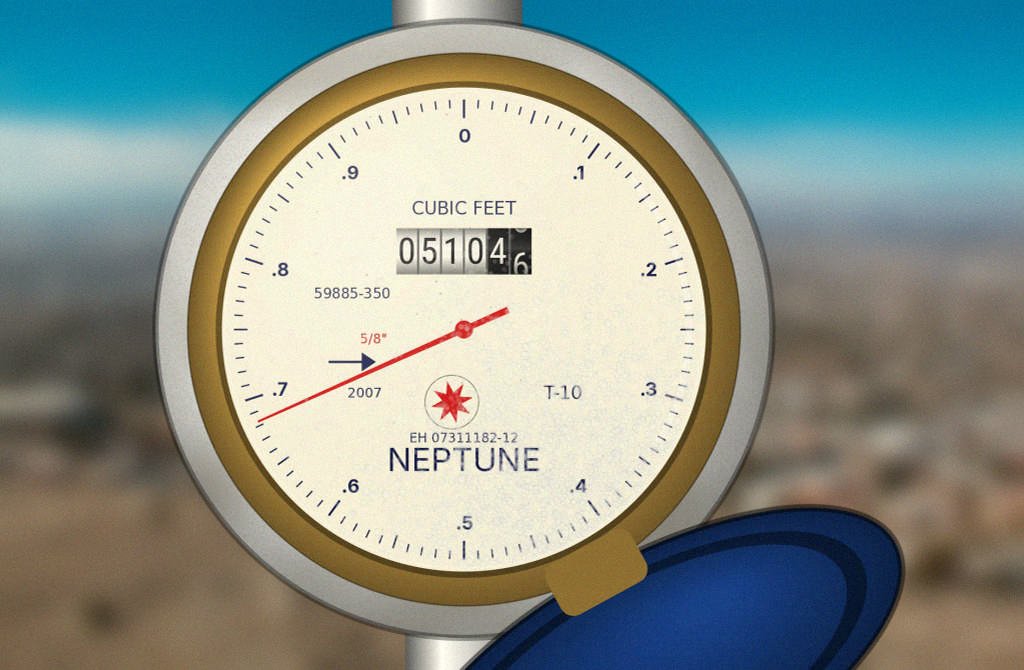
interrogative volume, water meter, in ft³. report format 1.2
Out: 51045.68
